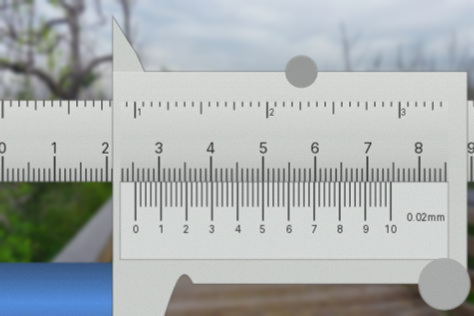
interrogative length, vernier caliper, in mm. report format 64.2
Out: 25.5
